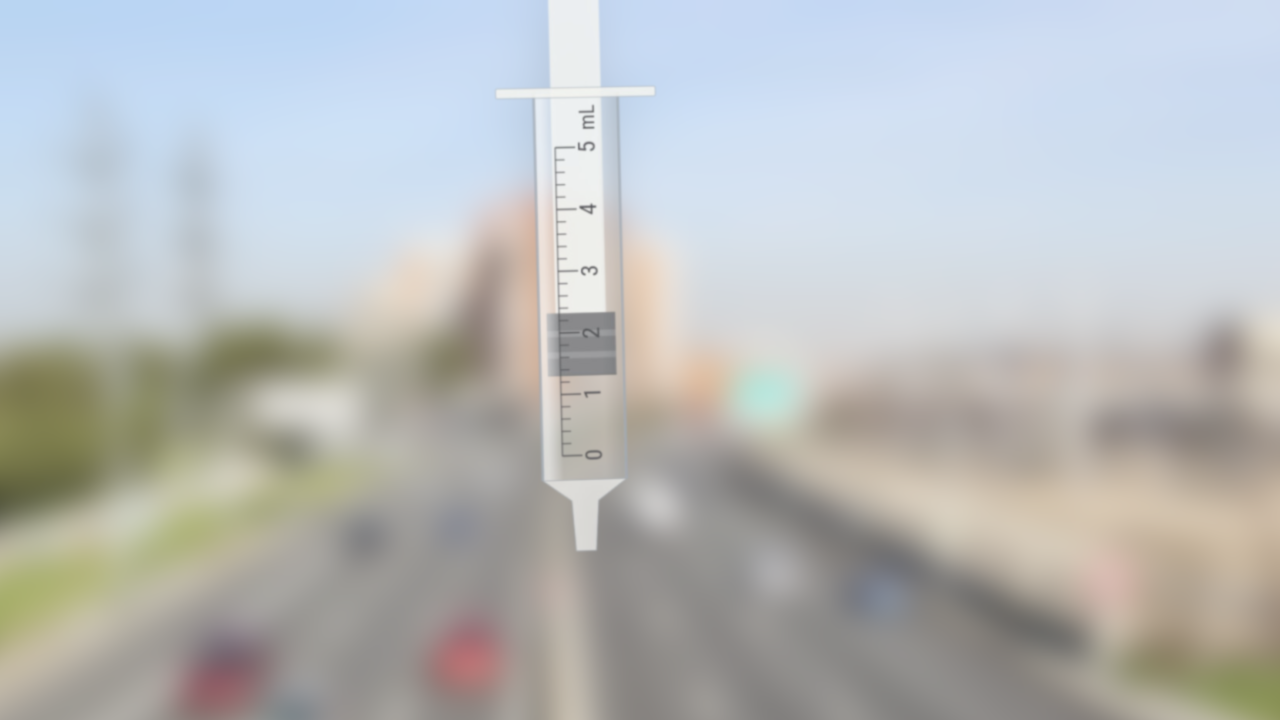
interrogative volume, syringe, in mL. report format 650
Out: 1.3
